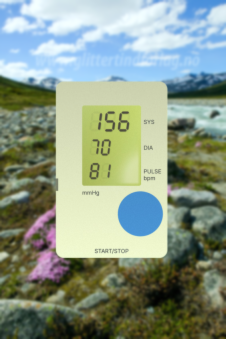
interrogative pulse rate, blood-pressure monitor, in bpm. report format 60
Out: 81
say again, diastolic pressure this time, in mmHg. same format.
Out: 70
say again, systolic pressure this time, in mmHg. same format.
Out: 156
